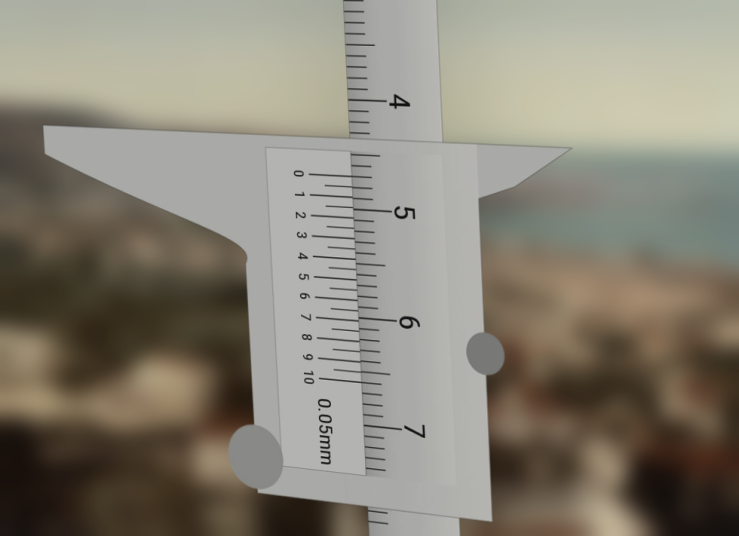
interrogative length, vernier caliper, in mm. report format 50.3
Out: 47.0
